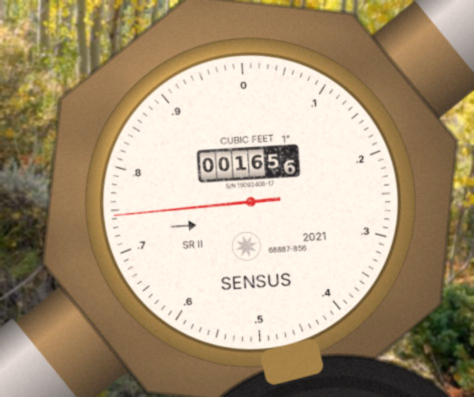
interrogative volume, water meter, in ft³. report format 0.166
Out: 1655.74
